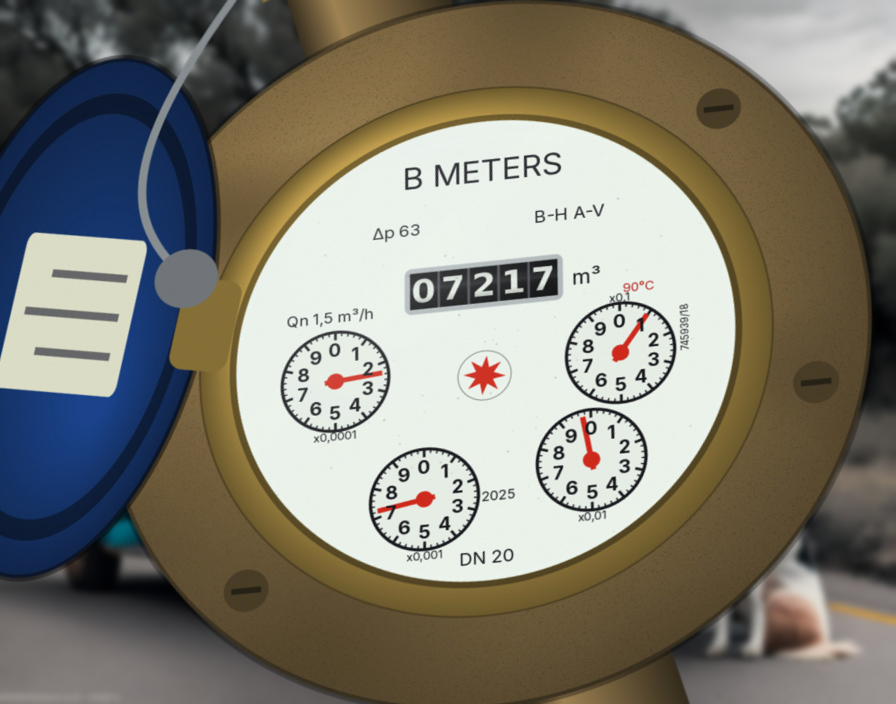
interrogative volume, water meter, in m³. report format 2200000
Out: 7217.0972
